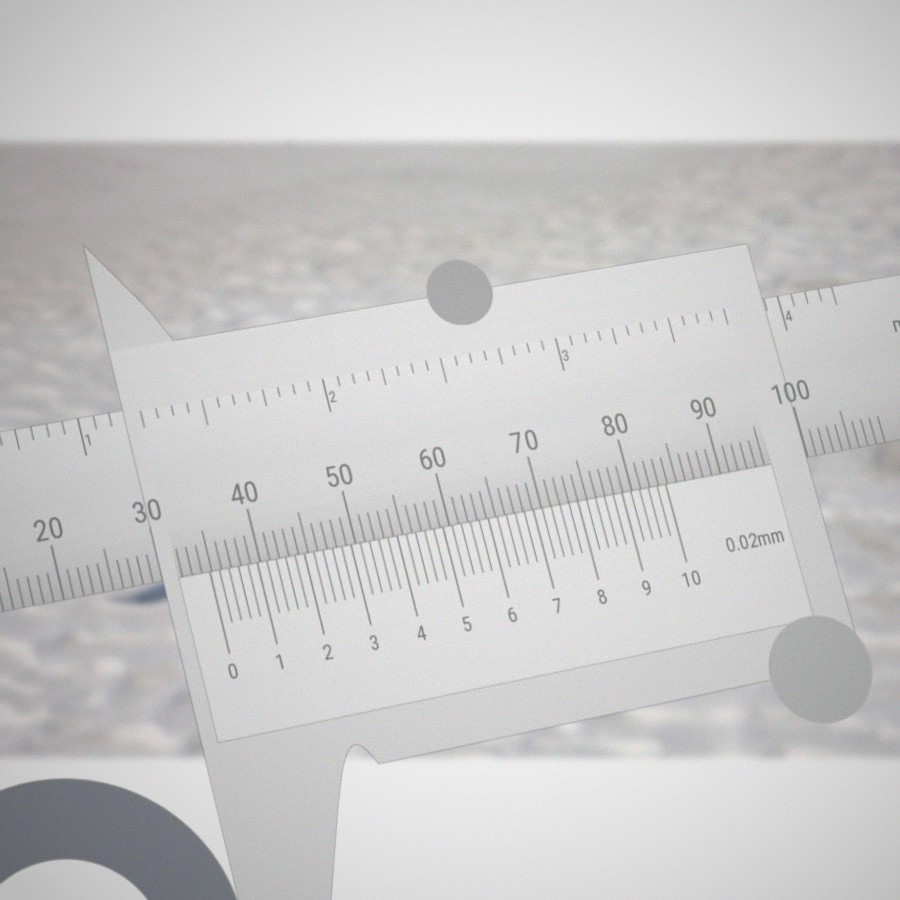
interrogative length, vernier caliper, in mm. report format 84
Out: 34.8
